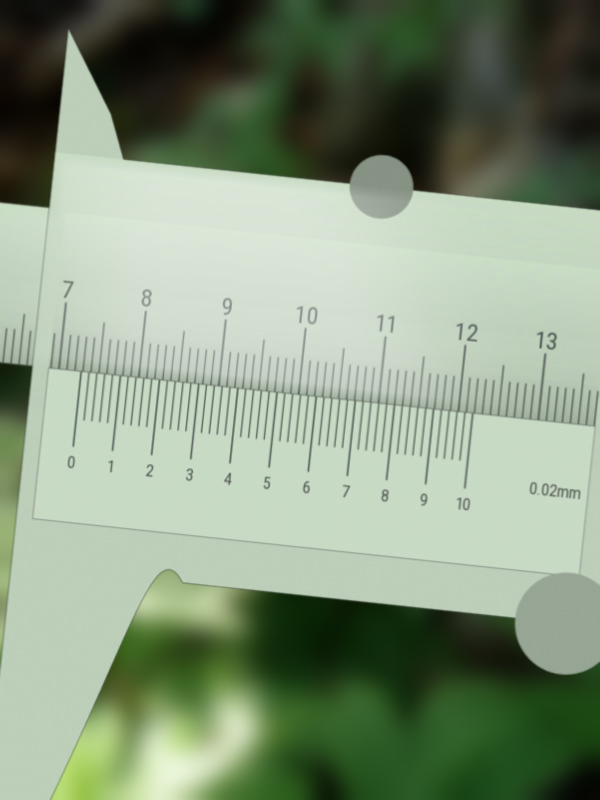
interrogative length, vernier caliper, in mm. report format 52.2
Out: 72.8
